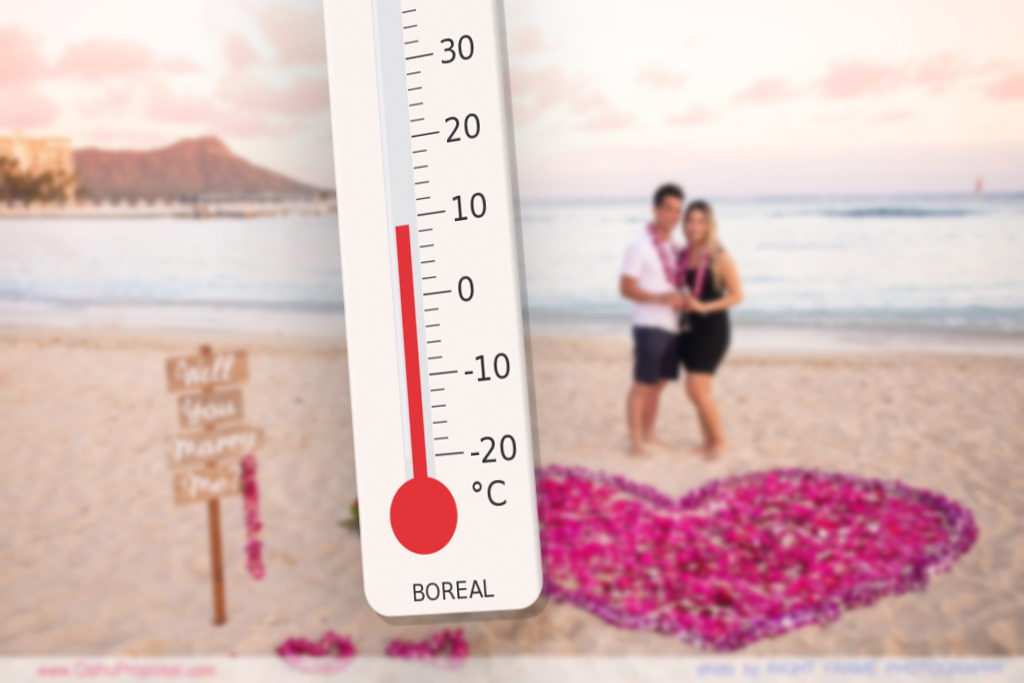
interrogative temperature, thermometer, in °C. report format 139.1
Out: 9
